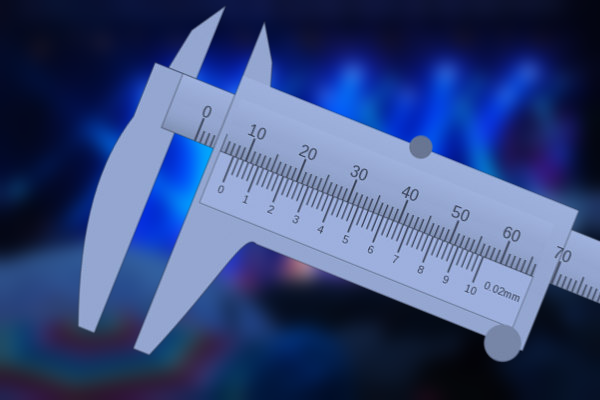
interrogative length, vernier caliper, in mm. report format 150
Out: 7.6
